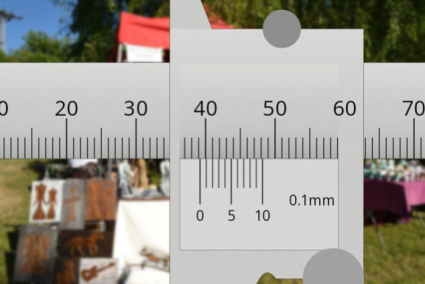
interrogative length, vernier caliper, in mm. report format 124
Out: 39.2
